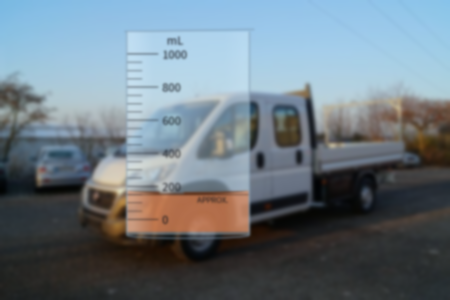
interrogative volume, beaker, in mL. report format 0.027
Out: 150
